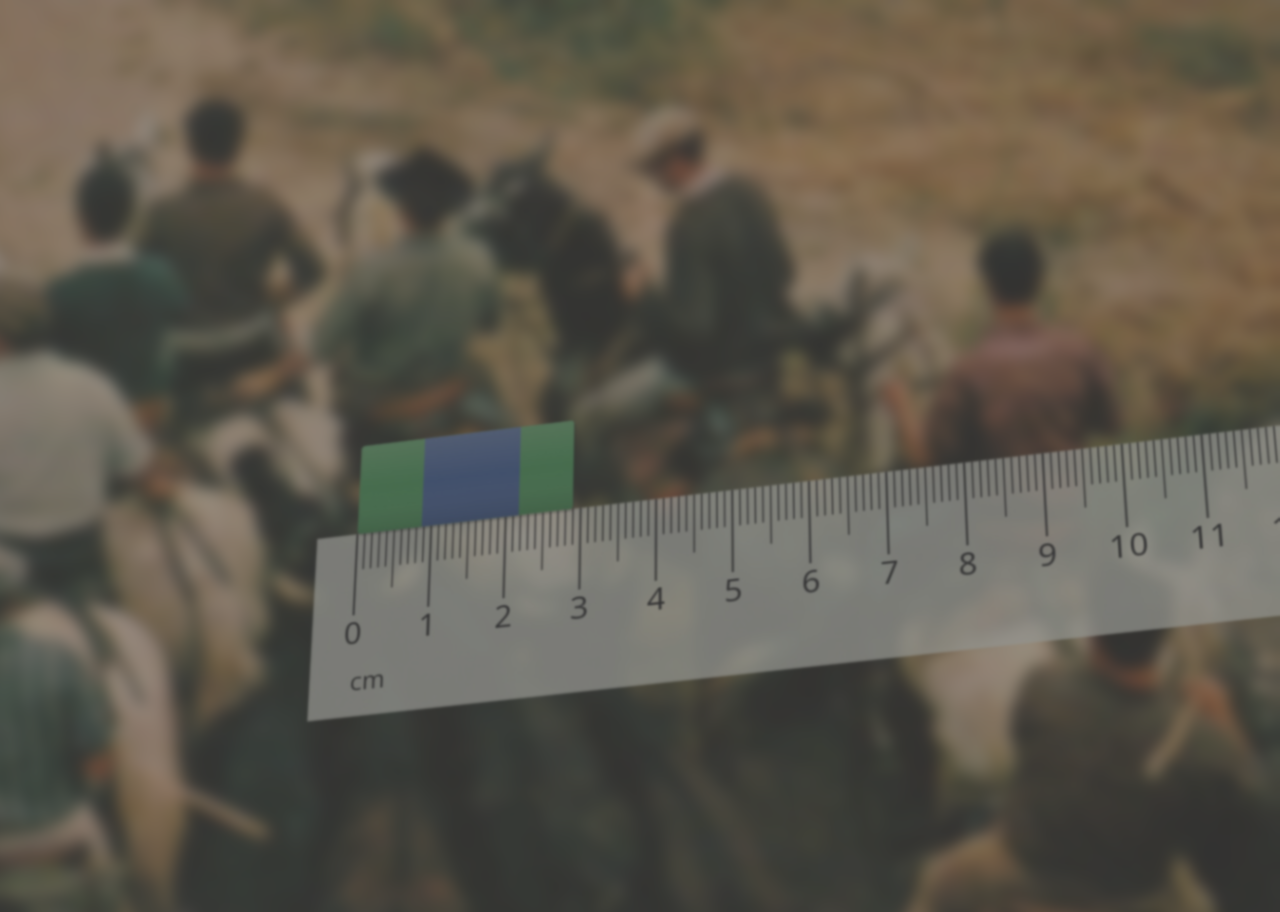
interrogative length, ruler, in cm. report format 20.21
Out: 2.9
